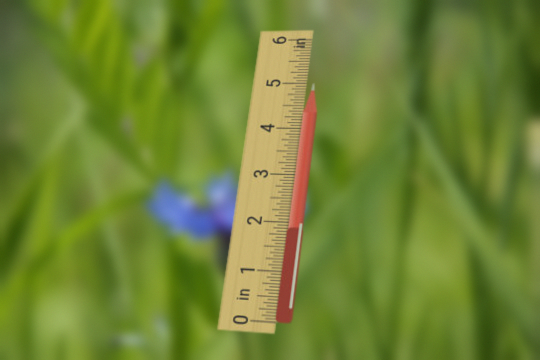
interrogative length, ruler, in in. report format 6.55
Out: 5
